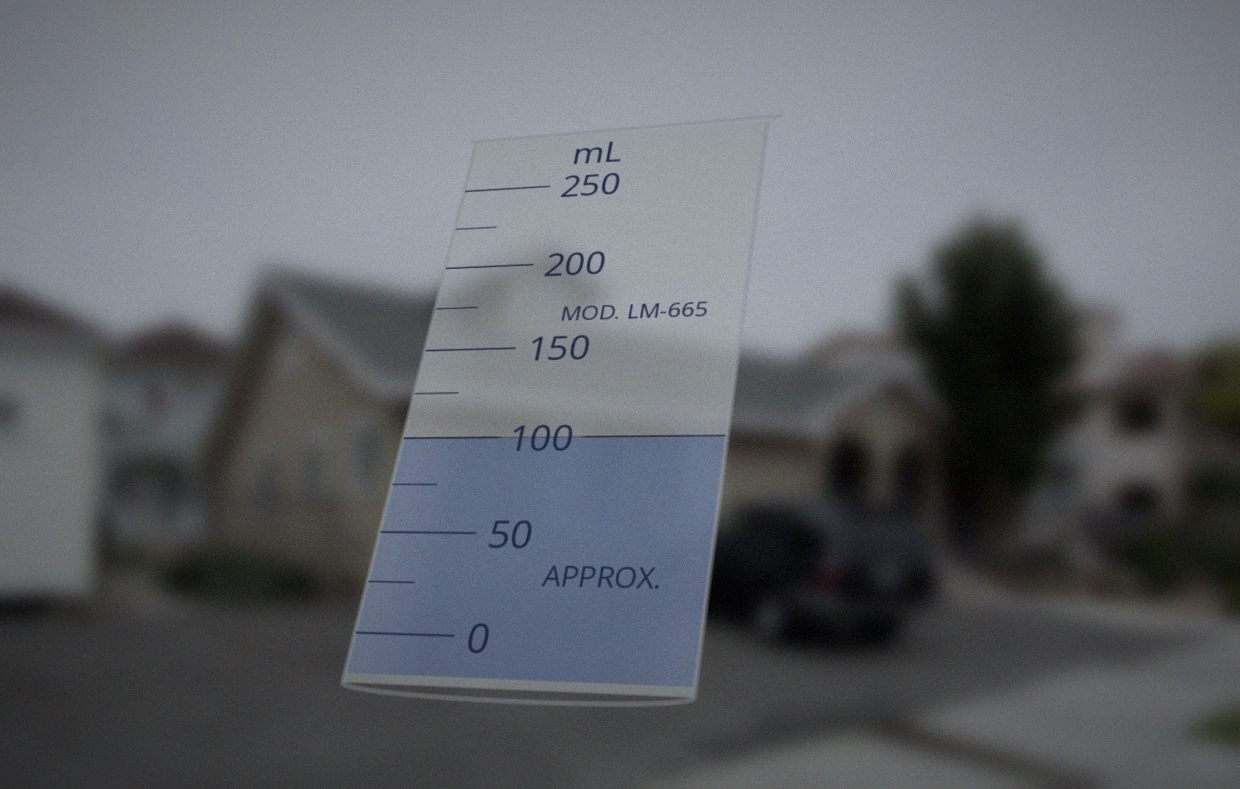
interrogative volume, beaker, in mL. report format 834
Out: 100
